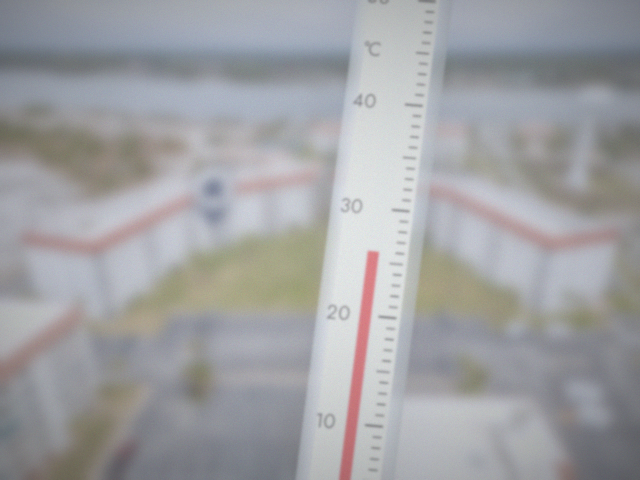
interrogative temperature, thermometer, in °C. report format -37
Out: 26
